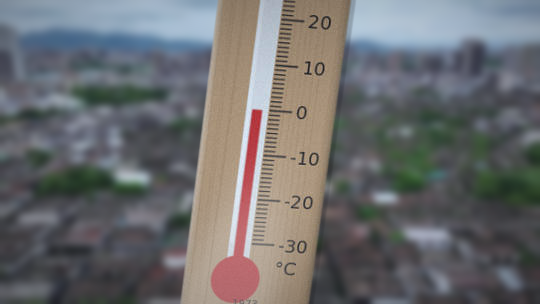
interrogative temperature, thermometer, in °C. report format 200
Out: 0
